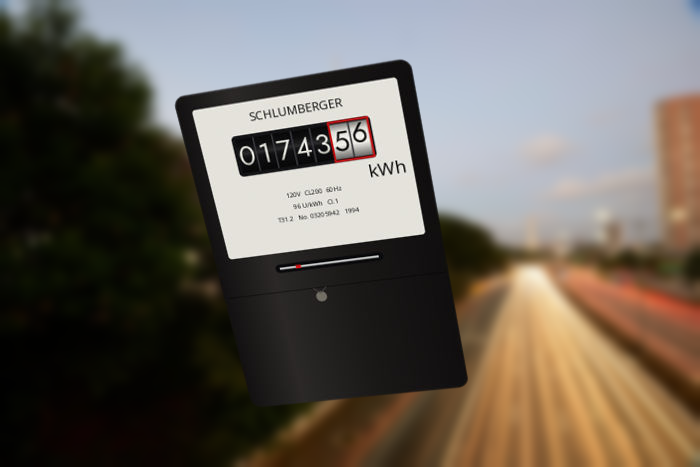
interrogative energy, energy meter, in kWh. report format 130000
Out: 1743.56
